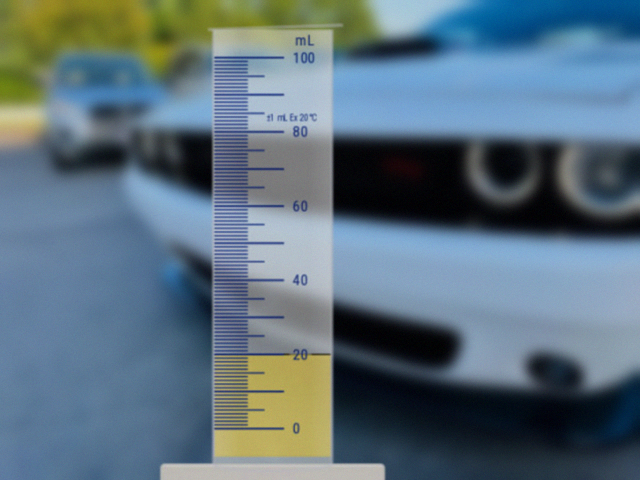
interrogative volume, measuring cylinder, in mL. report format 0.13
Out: 20
